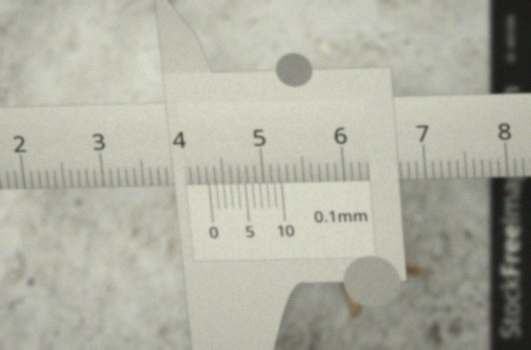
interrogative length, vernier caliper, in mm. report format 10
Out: 43.2
